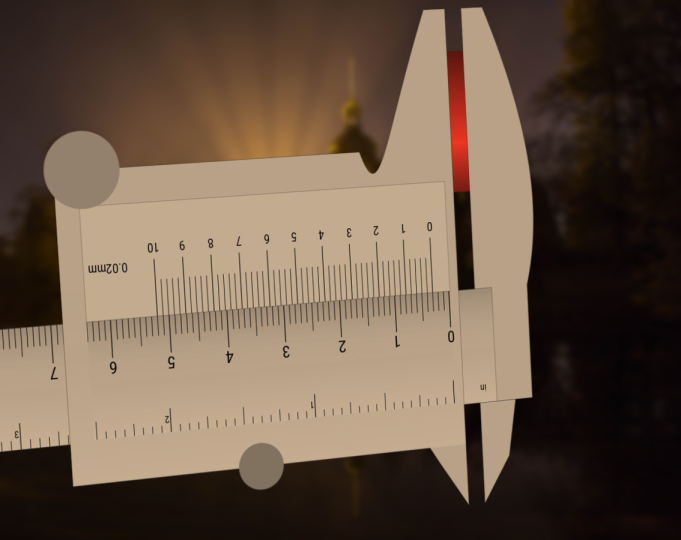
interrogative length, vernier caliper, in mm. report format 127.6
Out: 3.0
